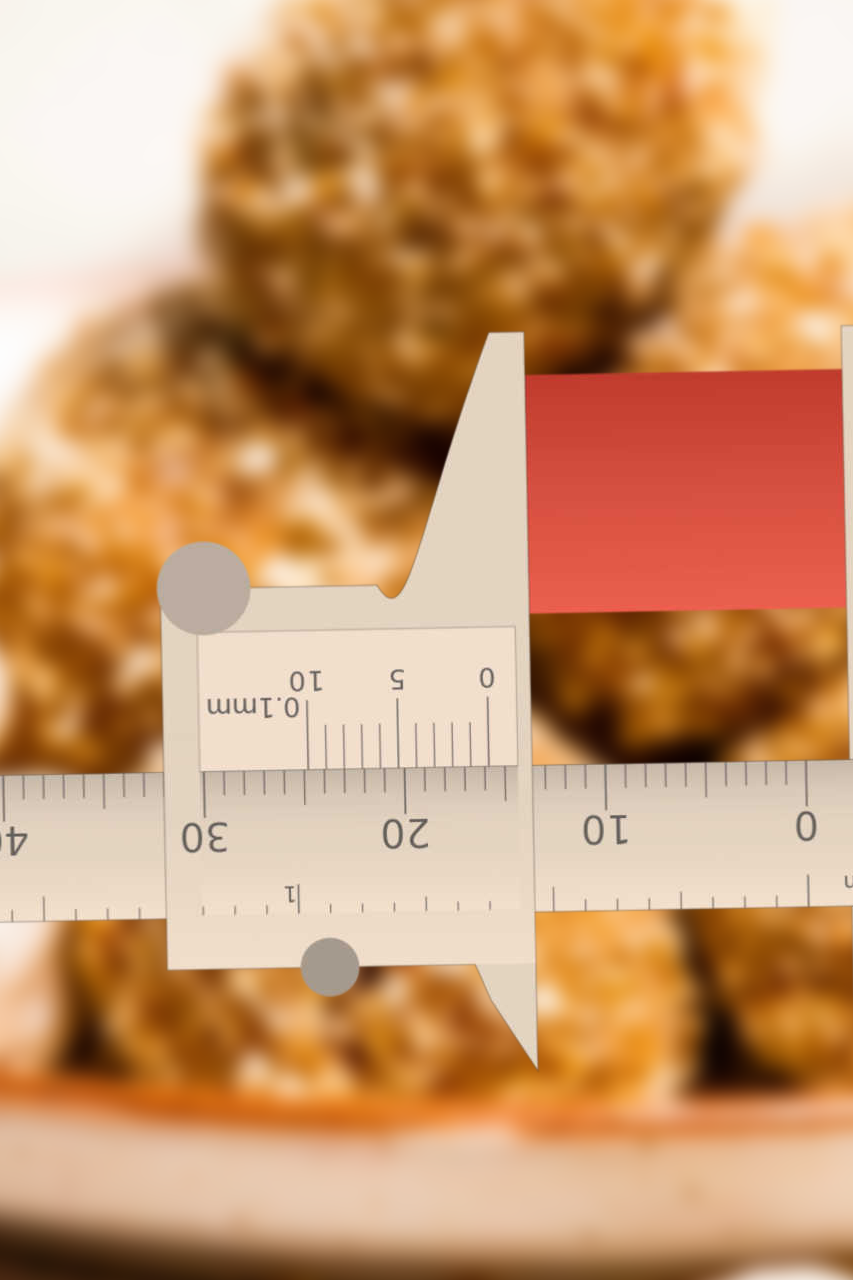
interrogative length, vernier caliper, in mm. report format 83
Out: 15.8
